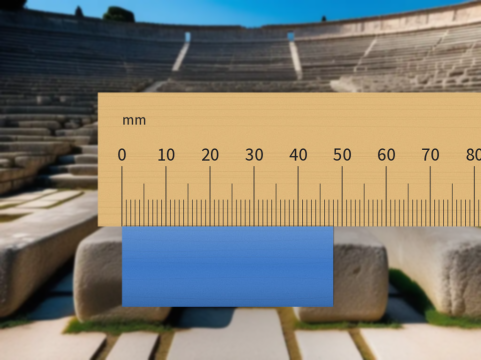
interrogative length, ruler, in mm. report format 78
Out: 48
